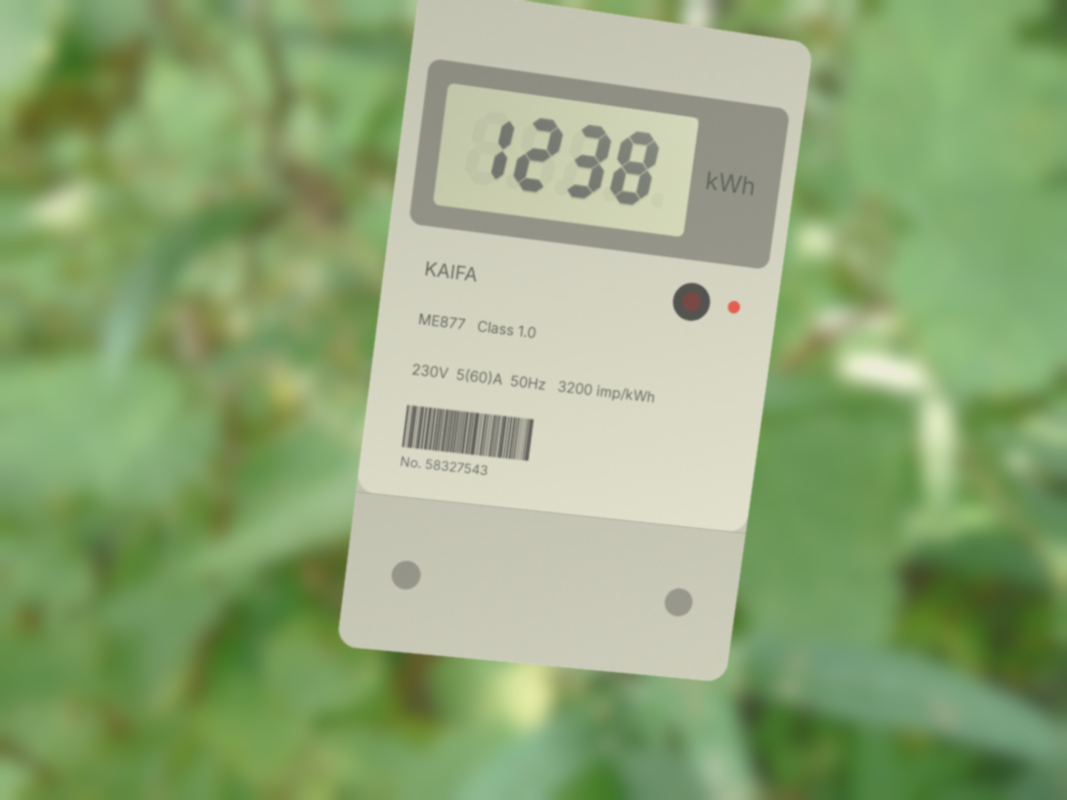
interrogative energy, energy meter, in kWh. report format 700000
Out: 1238
